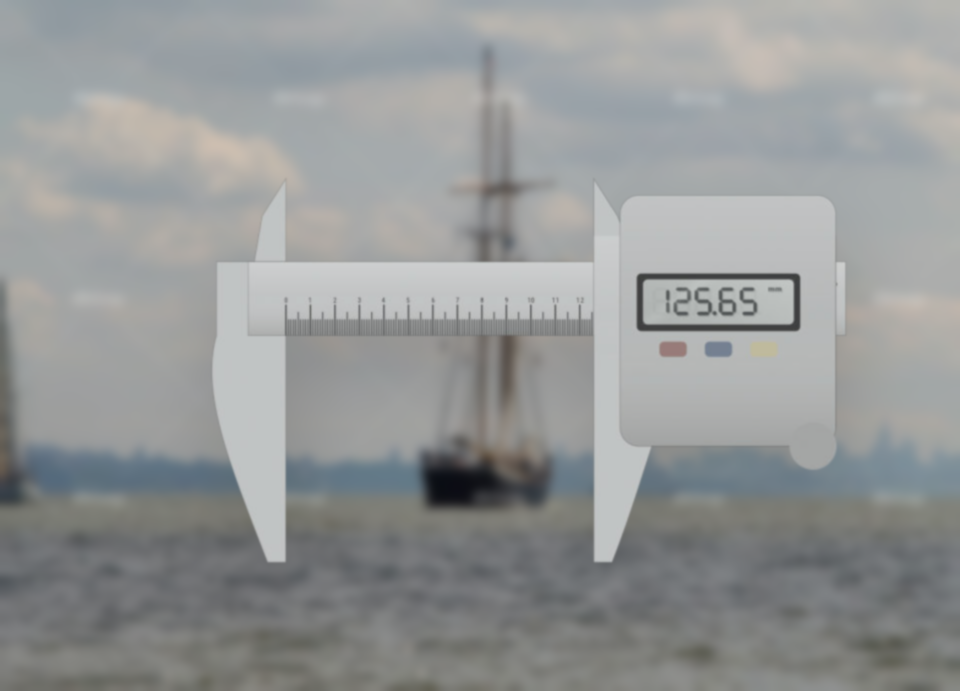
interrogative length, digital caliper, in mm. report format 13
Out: 125.65
